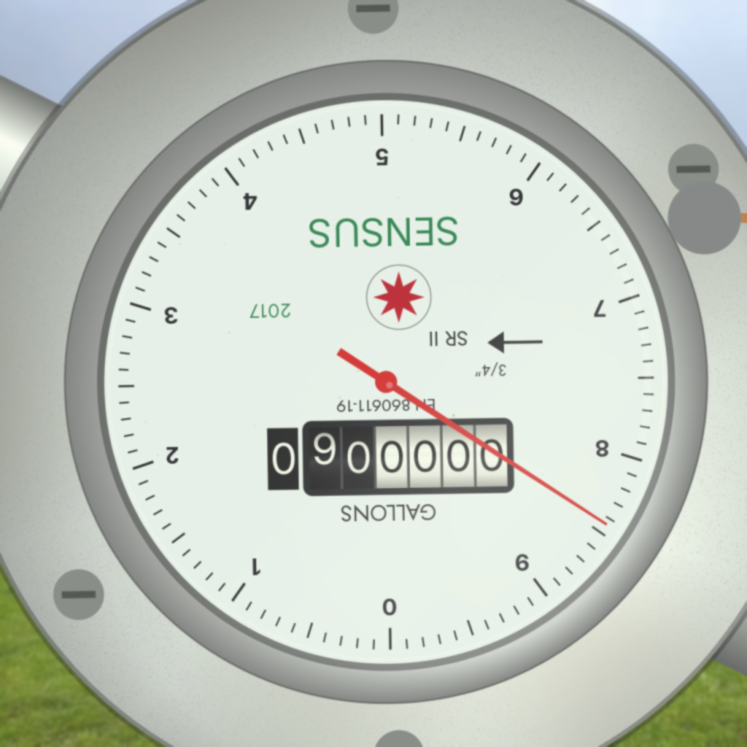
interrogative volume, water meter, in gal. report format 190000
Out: 58.4
